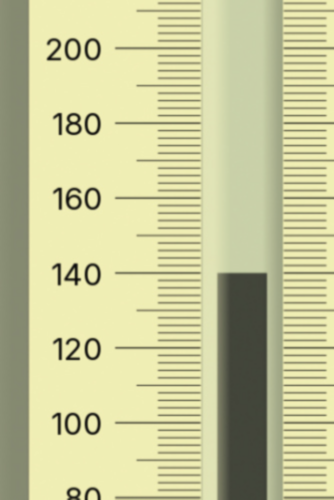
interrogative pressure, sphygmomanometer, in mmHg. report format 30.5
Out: 140
